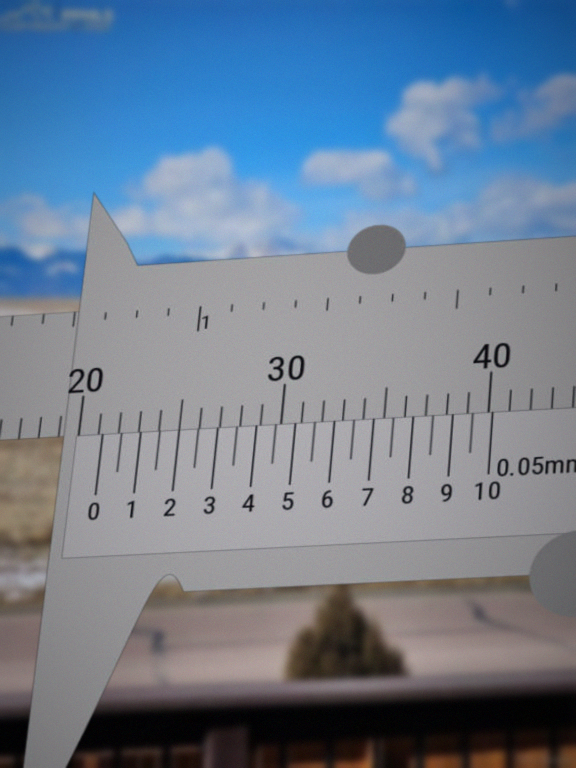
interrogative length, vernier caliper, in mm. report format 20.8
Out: 21.2
